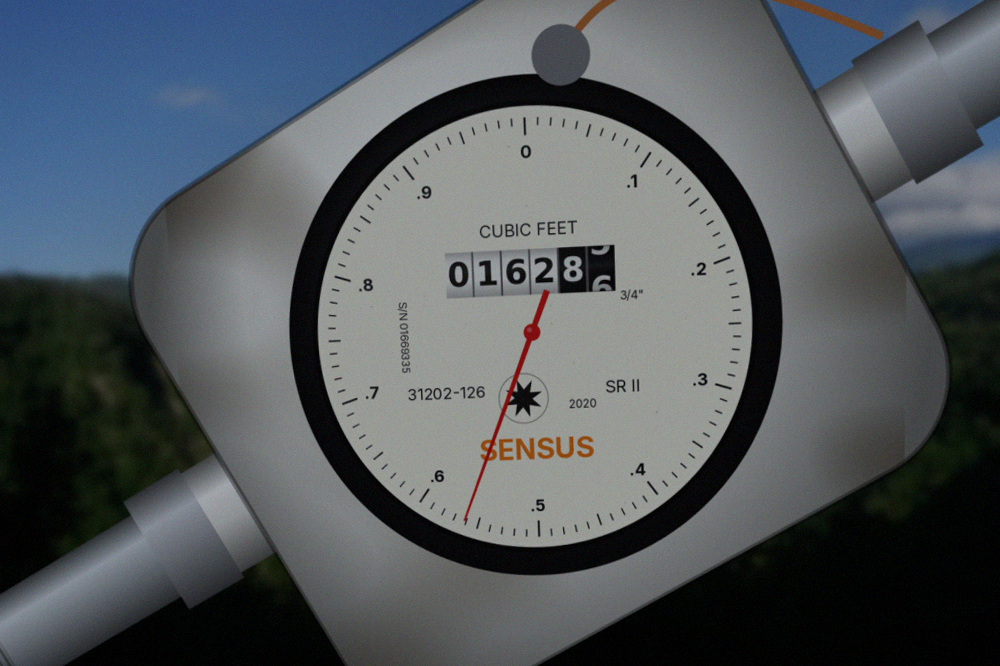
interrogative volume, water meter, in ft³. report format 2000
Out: 16285.56
